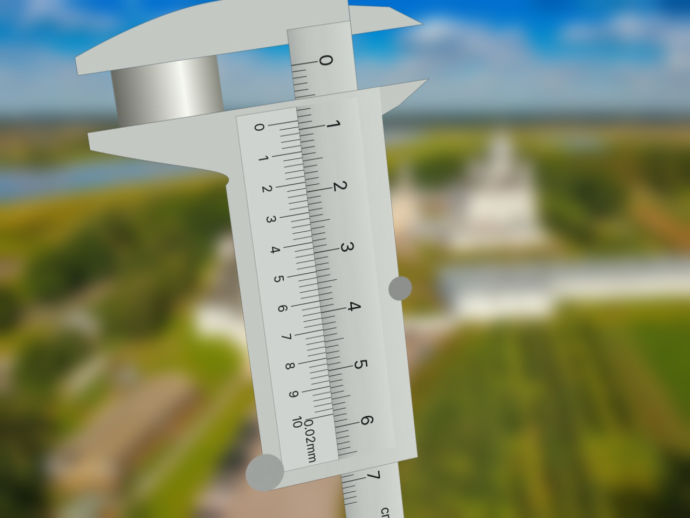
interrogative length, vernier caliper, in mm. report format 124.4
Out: 8.6
